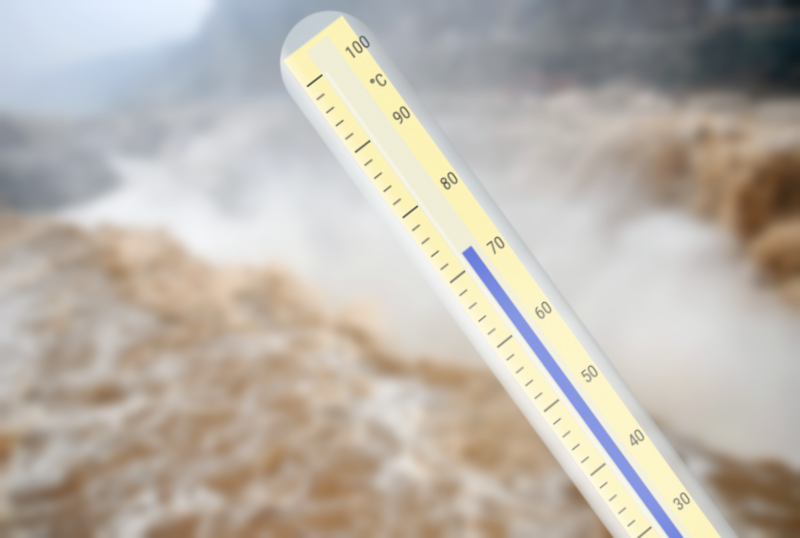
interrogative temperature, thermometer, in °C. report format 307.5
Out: 72
